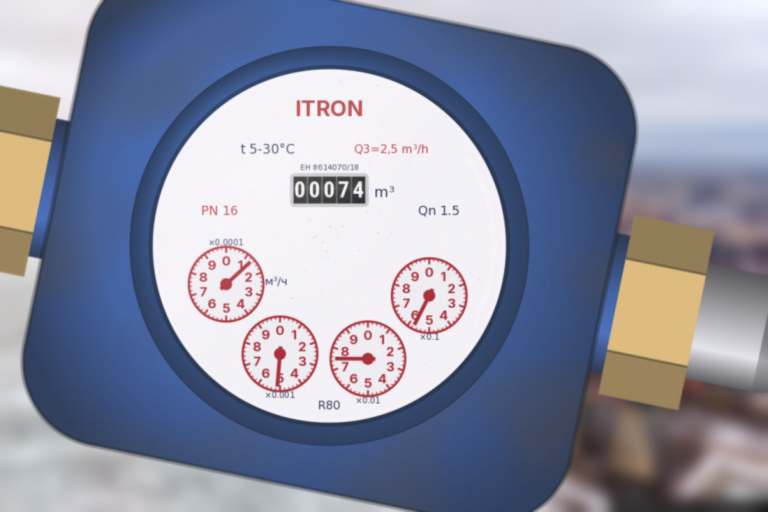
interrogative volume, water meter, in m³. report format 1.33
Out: 74.5751
